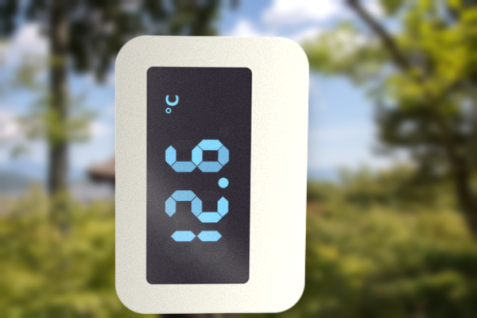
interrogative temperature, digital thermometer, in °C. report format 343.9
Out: 12.6
